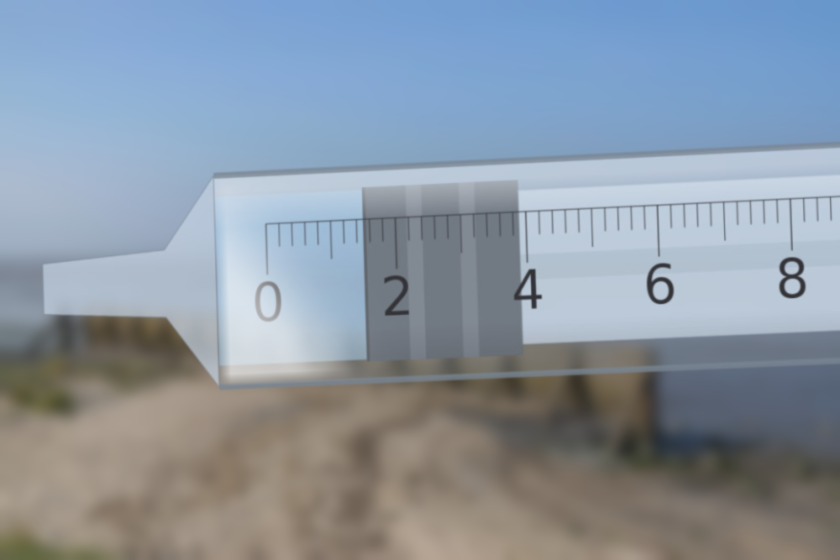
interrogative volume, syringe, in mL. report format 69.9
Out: 1.5
